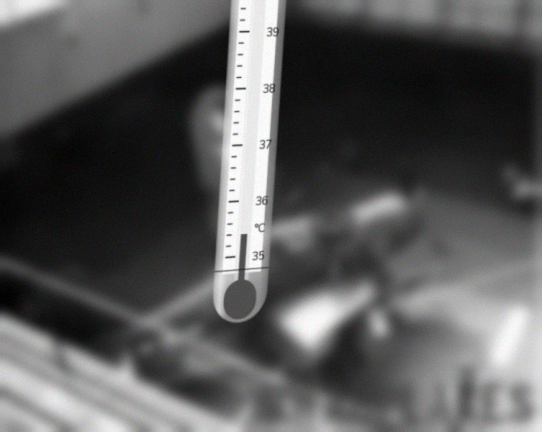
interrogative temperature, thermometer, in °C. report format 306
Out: 35.4
